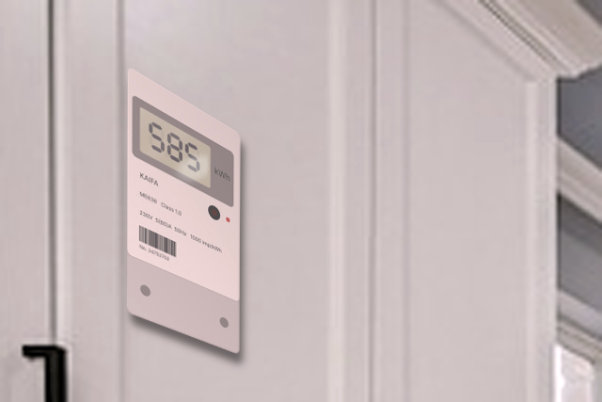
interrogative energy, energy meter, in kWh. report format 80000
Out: 585
